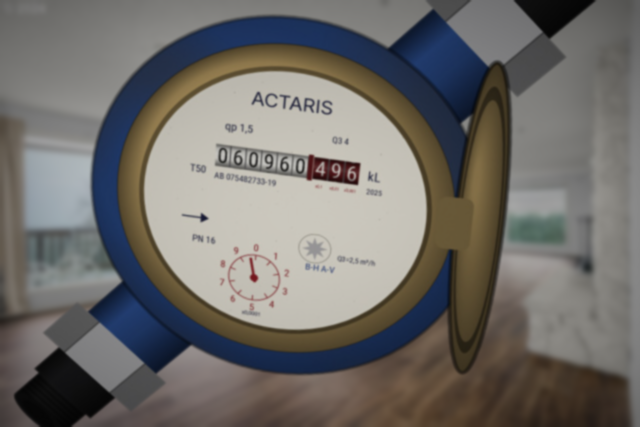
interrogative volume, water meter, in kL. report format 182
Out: 60960.4959
